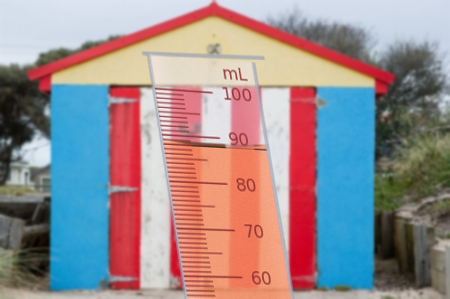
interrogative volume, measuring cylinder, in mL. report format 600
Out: 88
